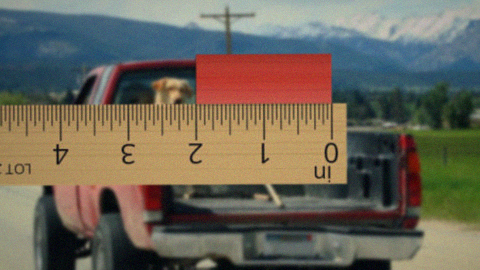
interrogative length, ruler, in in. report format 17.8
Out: 2
